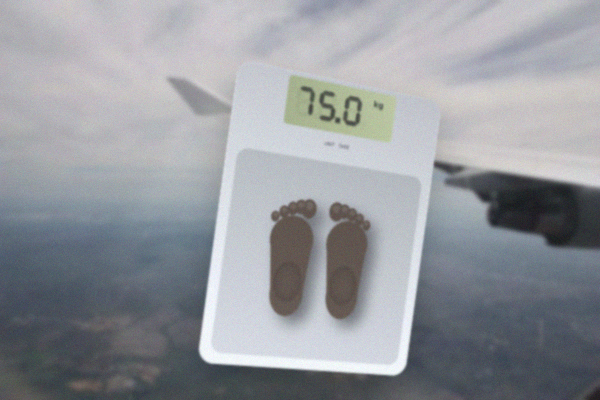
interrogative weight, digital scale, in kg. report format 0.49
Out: 75.0
